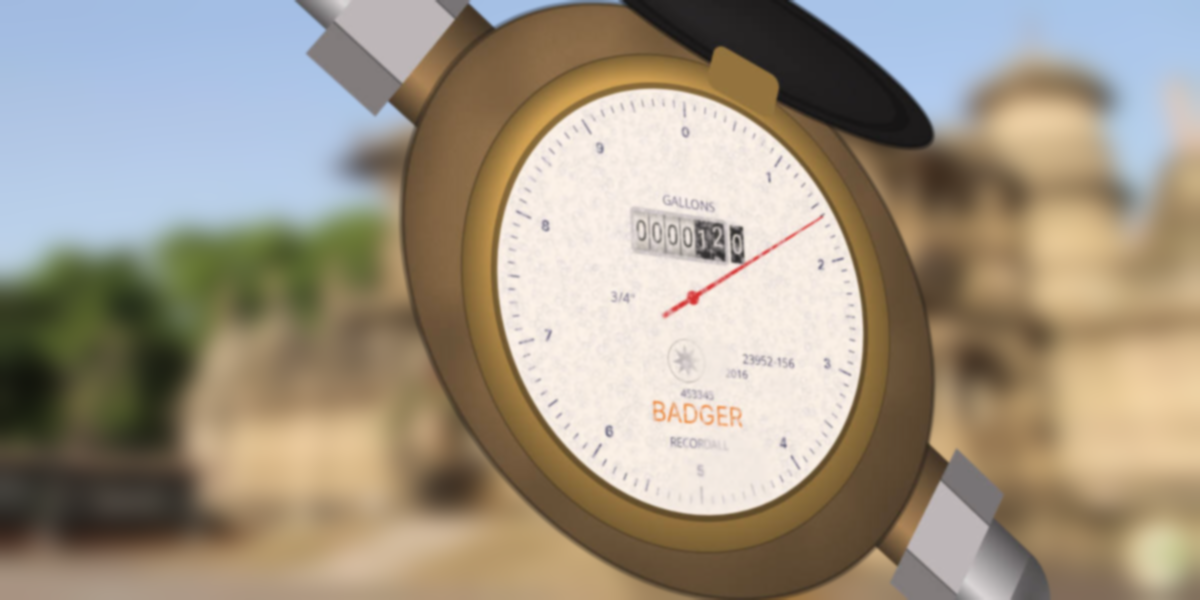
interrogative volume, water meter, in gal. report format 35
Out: 121.6
